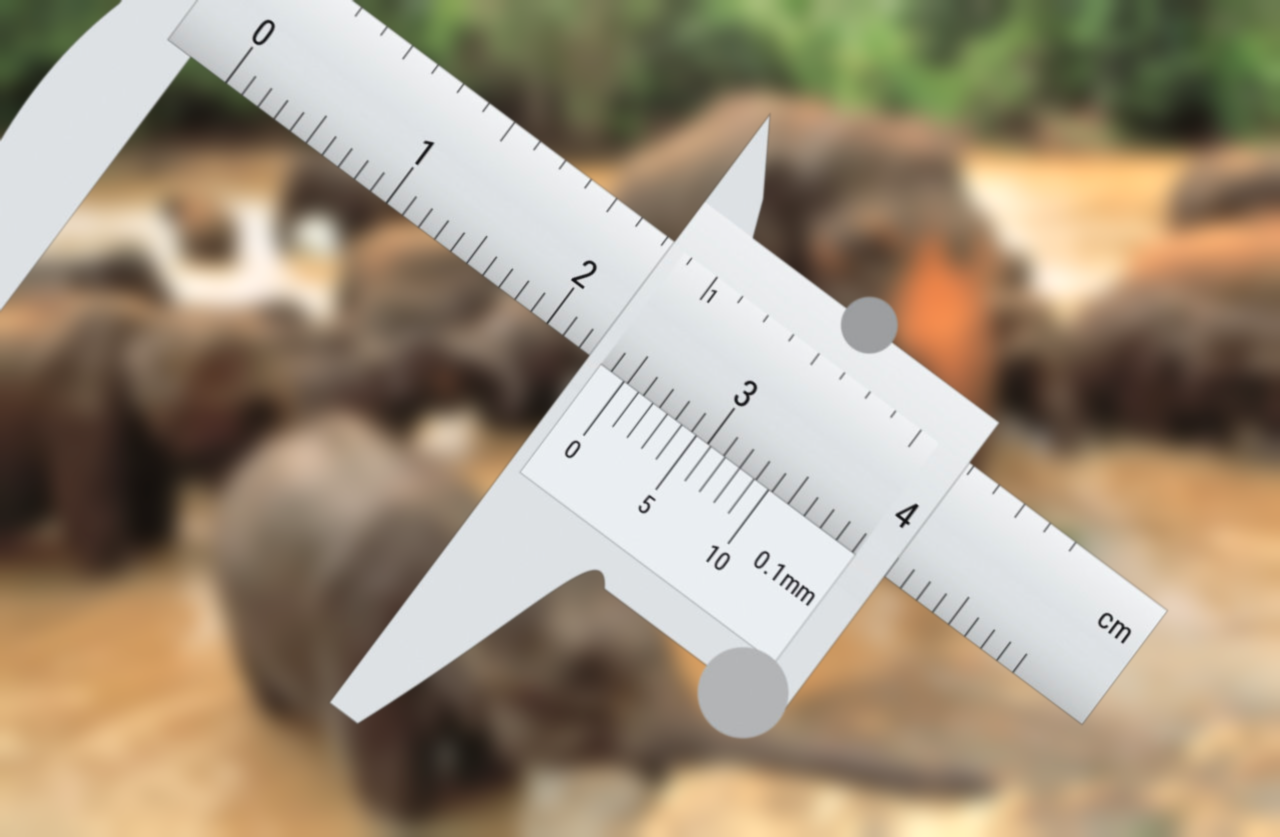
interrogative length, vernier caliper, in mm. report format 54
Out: 24.8
